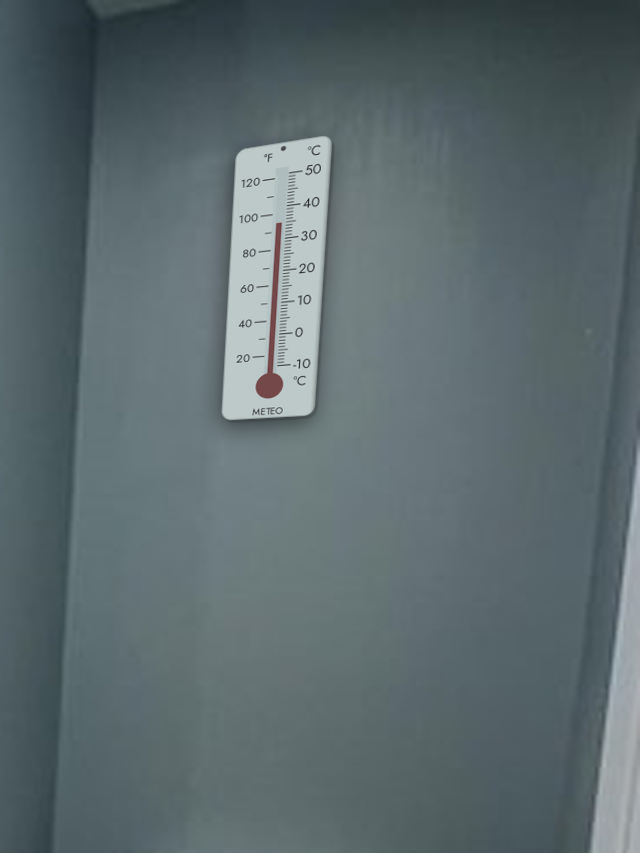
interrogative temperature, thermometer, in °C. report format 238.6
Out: 35
